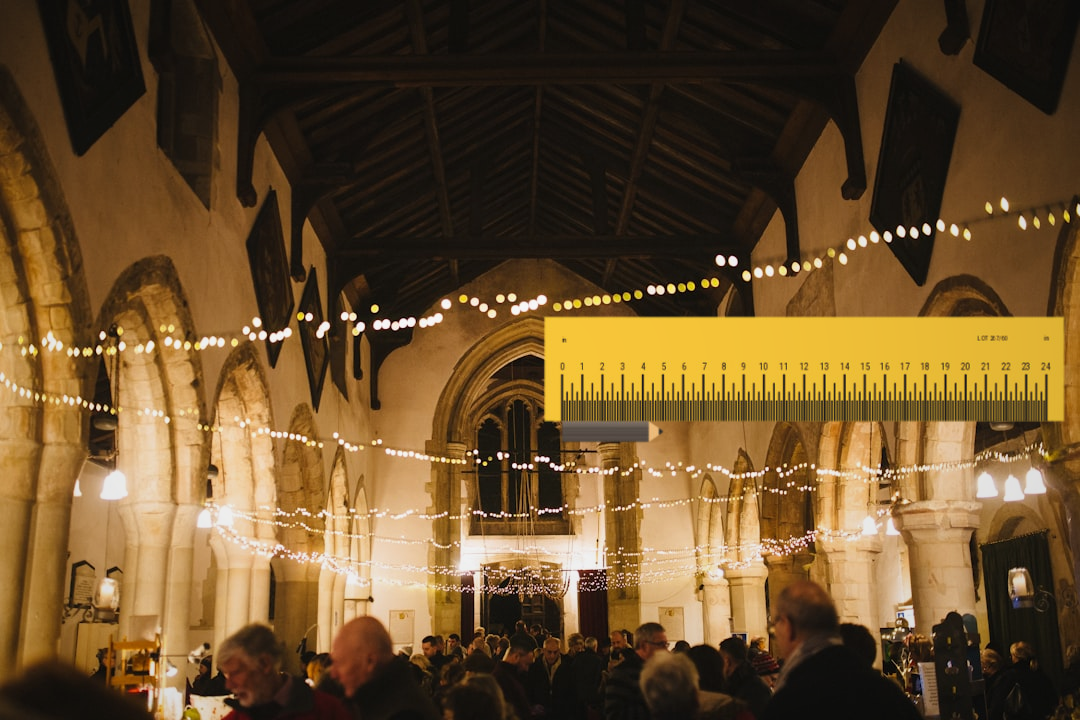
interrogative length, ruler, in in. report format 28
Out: 5
